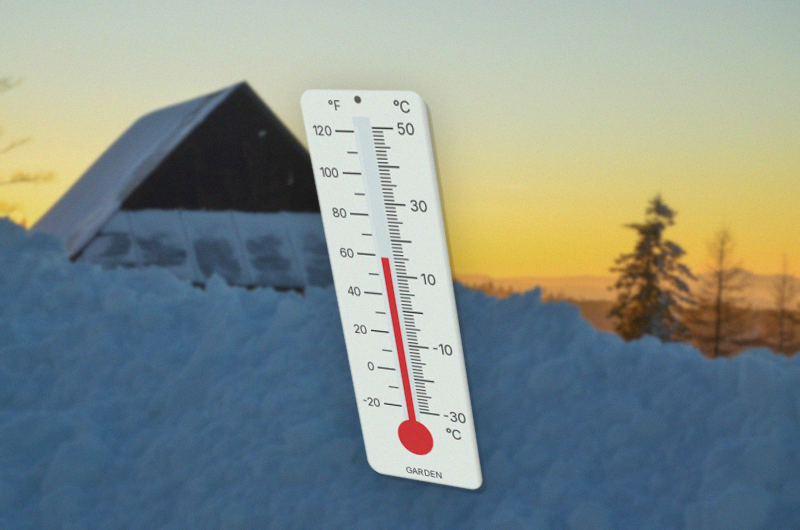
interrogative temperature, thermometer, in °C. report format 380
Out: 15
